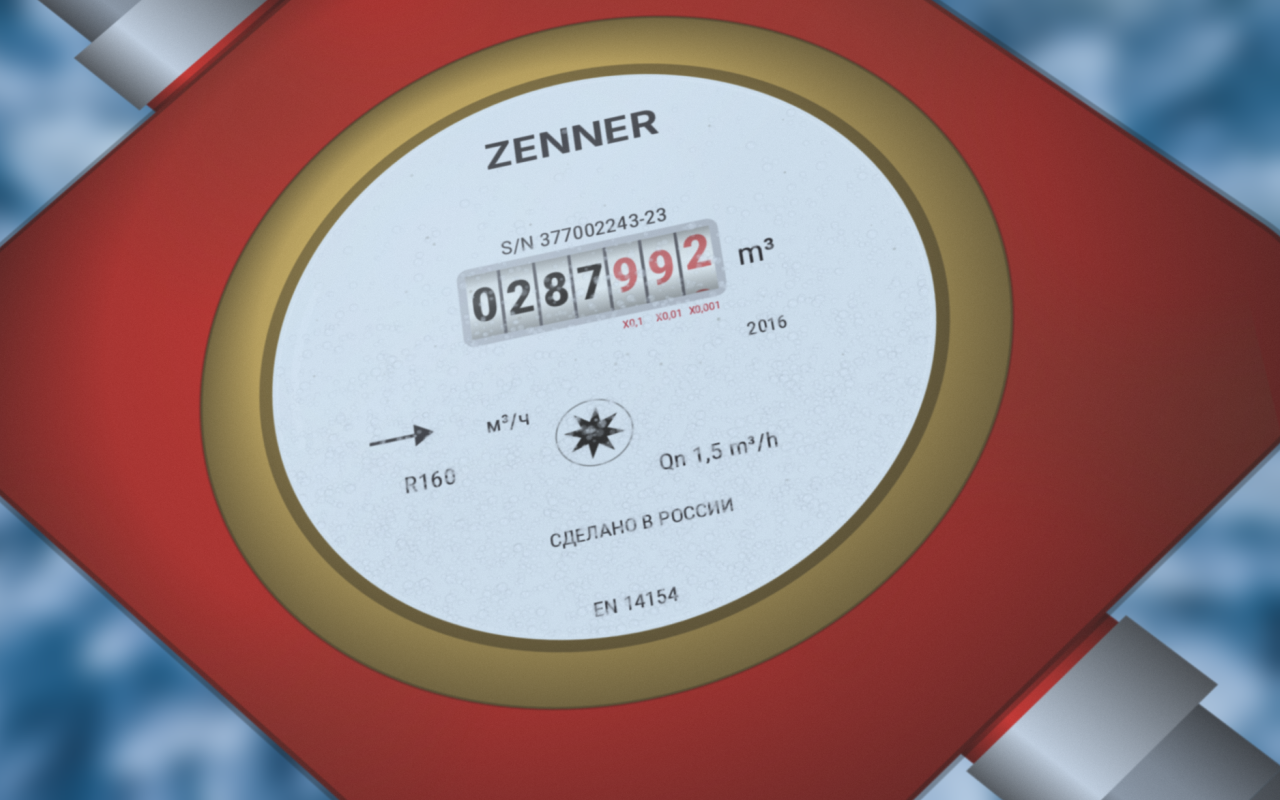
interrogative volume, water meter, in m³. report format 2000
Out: 287.992
